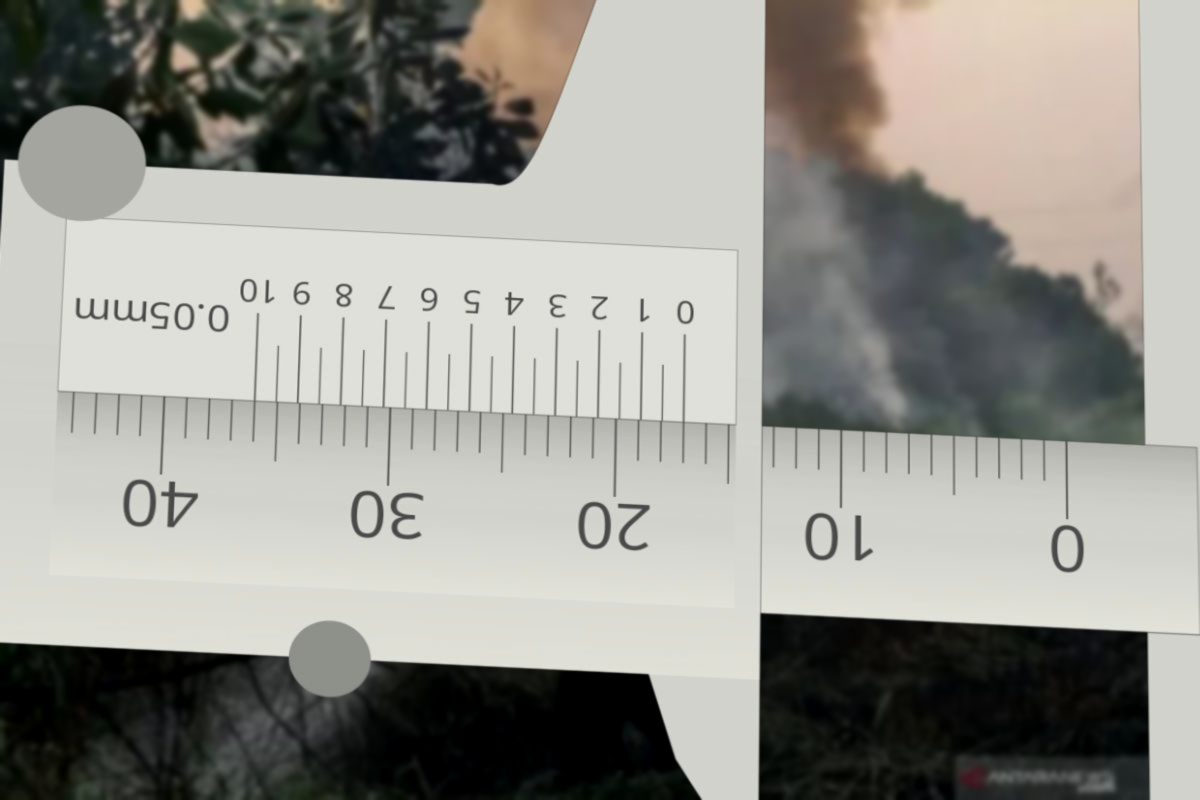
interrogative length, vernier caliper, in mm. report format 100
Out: 17.0
